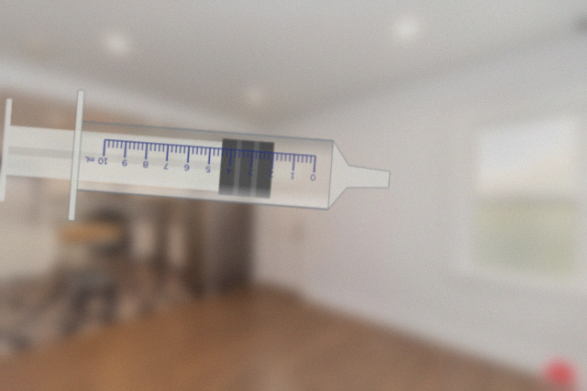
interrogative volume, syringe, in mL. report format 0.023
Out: 2
